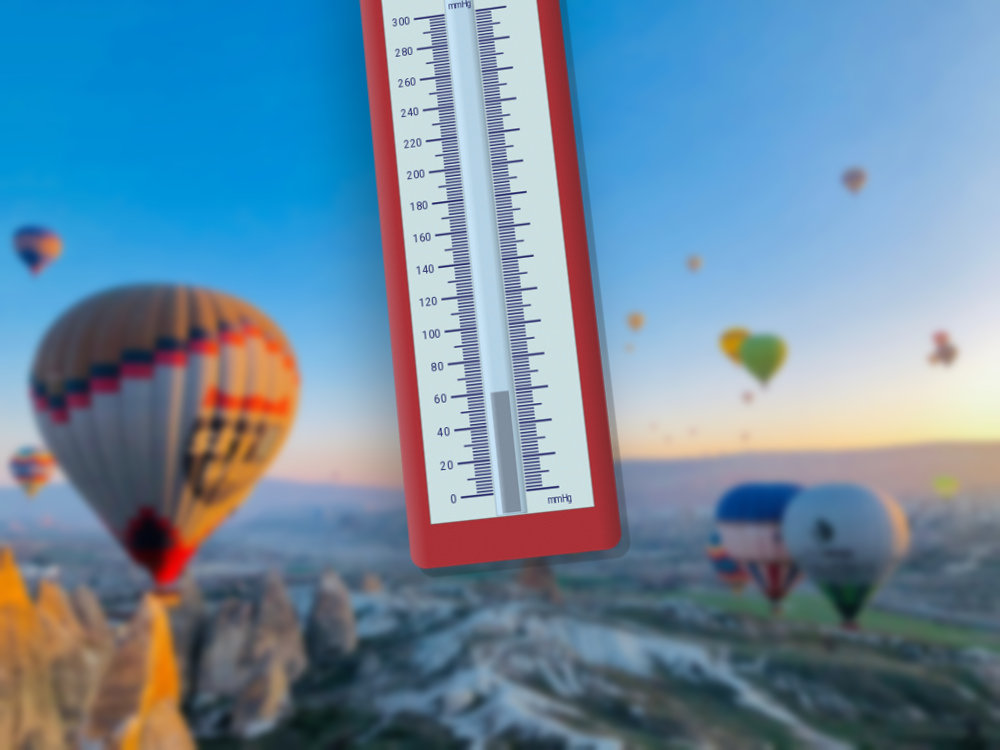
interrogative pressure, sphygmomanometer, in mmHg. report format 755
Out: 60
